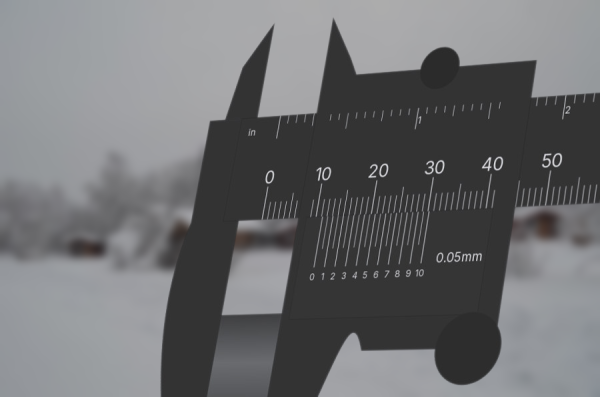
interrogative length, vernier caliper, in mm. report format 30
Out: 11.2
